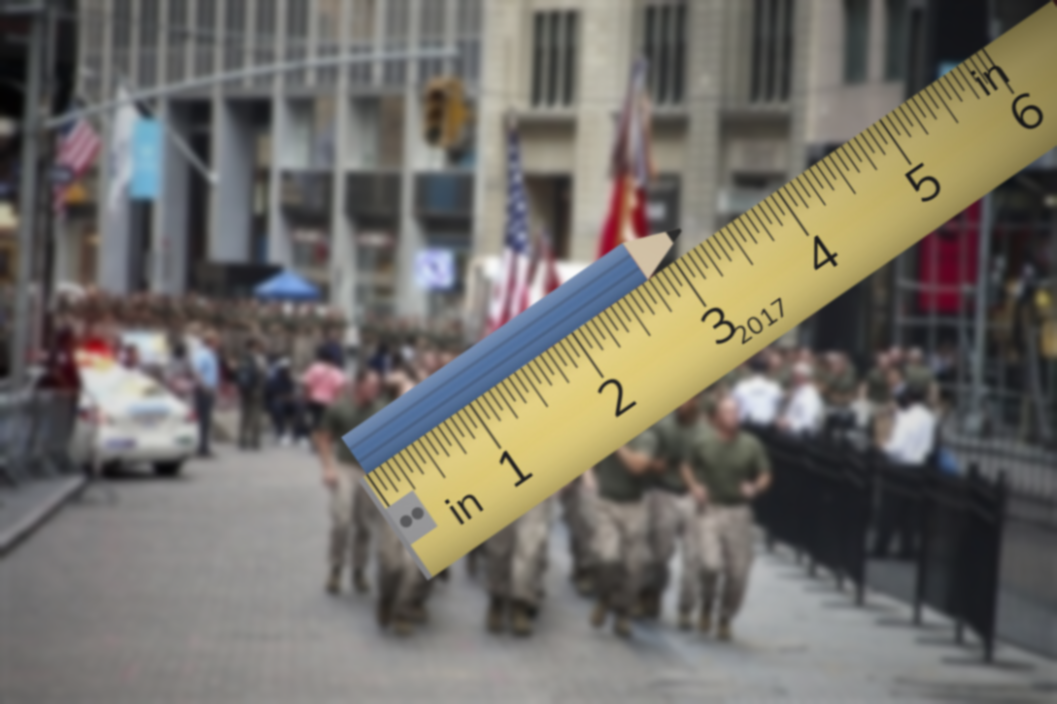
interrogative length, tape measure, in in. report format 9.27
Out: 3.1875
